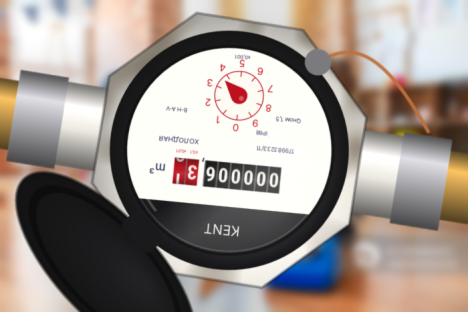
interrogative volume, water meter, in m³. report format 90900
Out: 6.313
